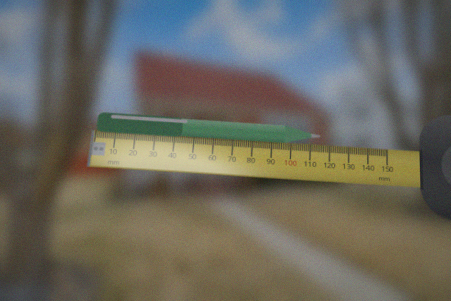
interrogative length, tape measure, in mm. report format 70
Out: 115
